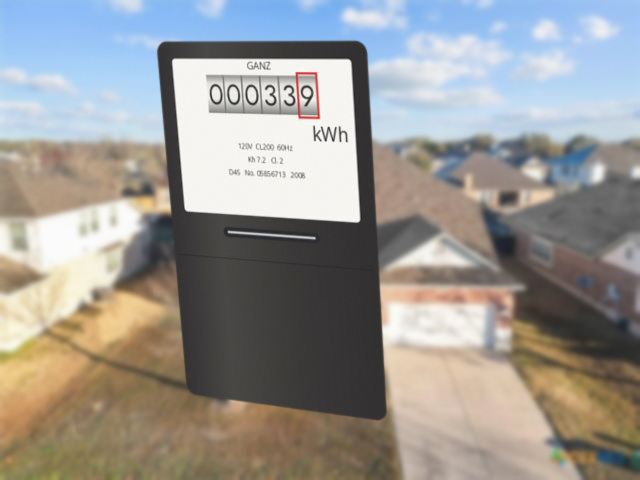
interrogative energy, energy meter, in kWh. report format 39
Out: 33.9
